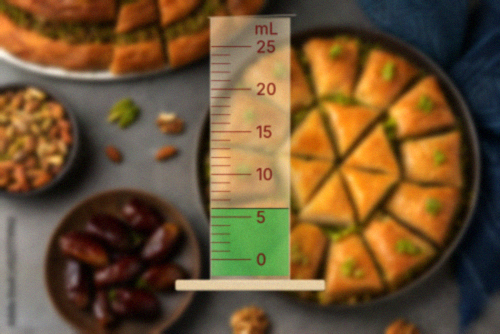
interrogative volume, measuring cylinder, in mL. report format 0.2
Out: 6
